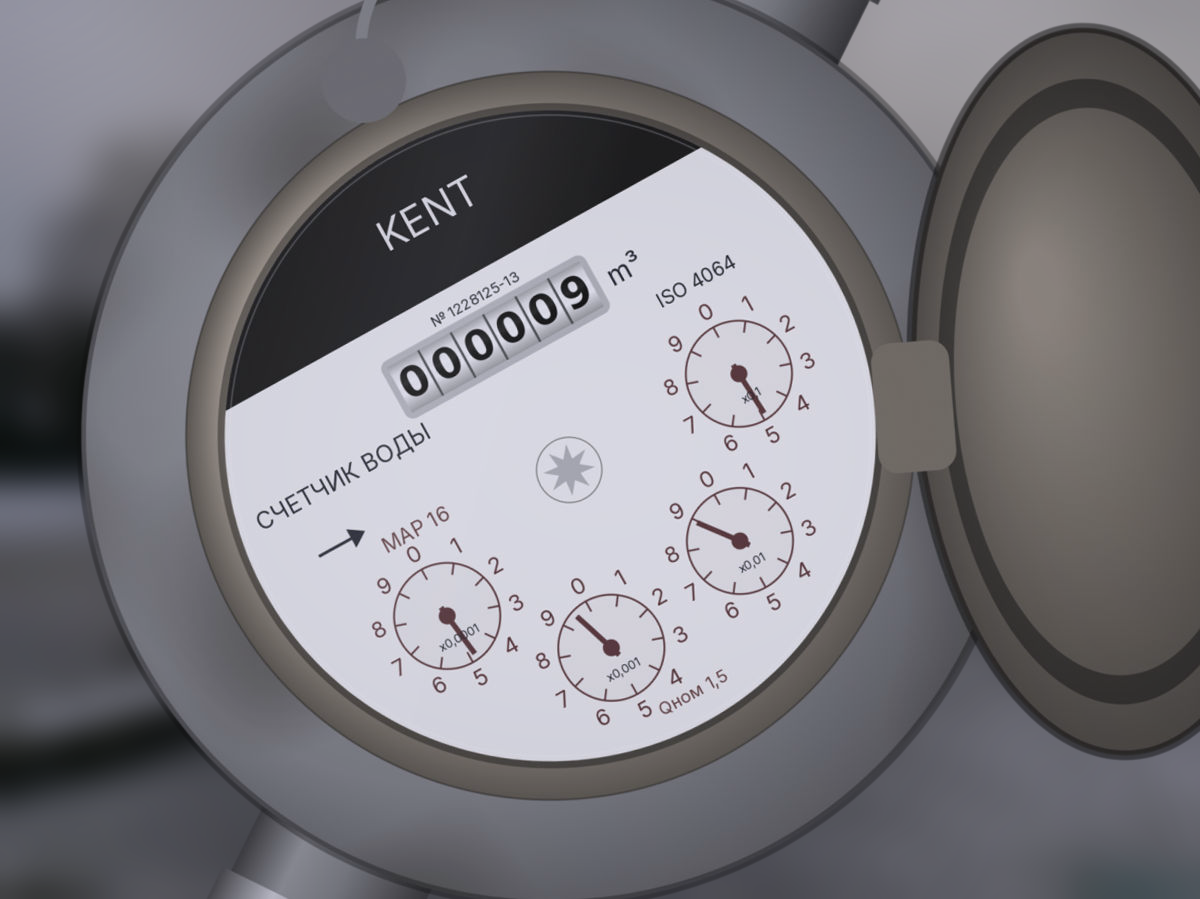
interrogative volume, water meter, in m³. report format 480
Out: 9.4894
